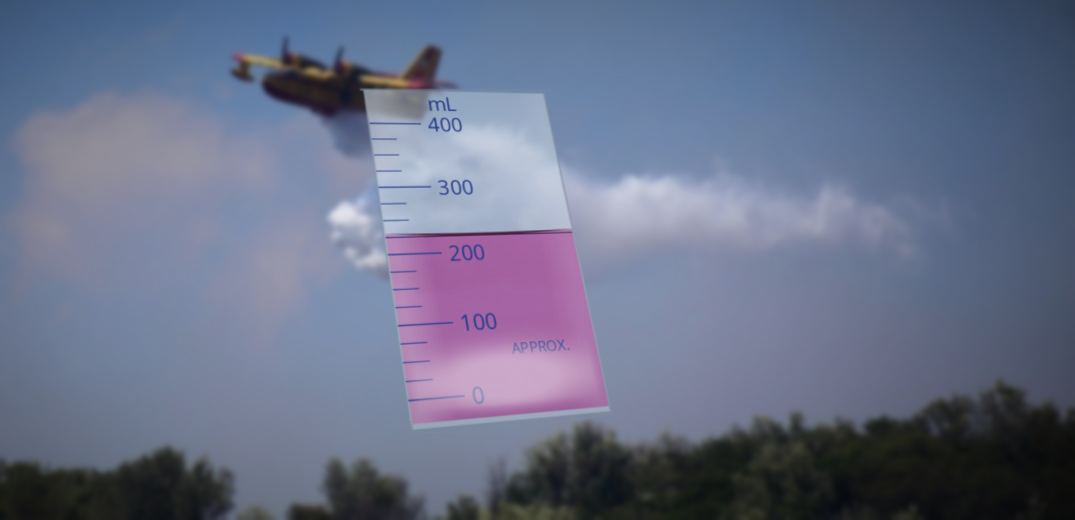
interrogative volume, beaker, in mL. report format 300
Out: 225
